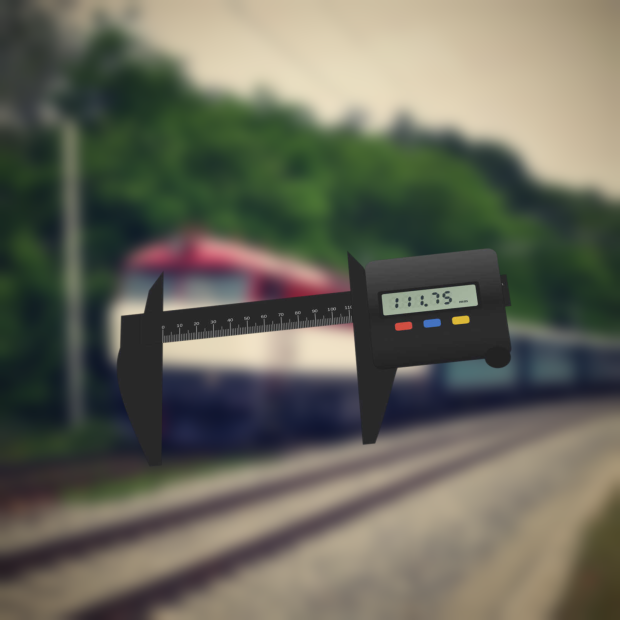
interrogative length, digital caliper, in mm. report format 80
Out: 111.75
